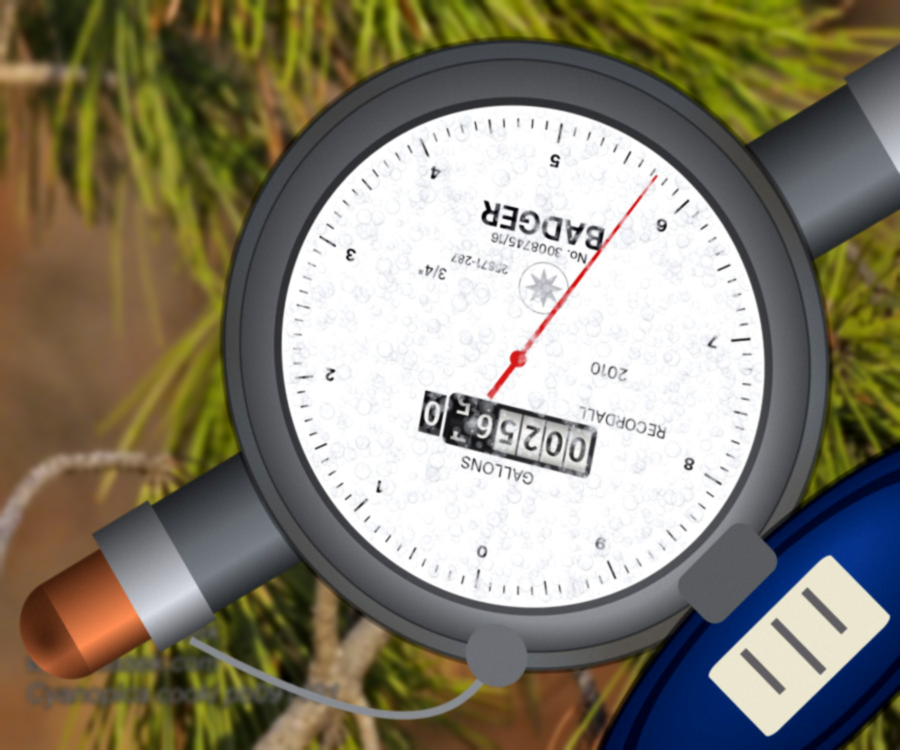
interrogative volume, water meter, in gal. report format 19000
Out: 25645.7
